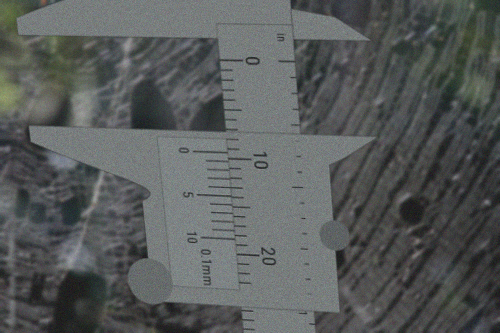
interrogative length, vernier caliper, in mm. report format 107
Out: 9.4
